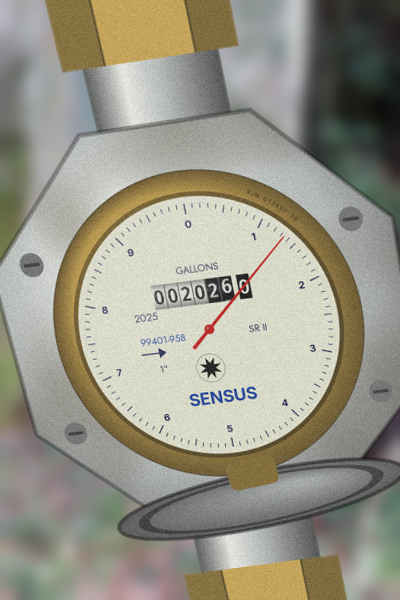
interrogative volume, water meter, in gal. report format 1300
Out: 20261.3
